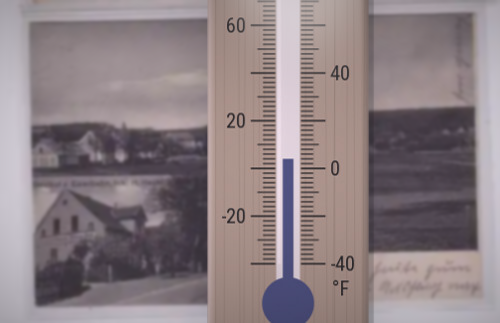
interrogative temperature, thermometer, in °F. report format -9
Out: 4
